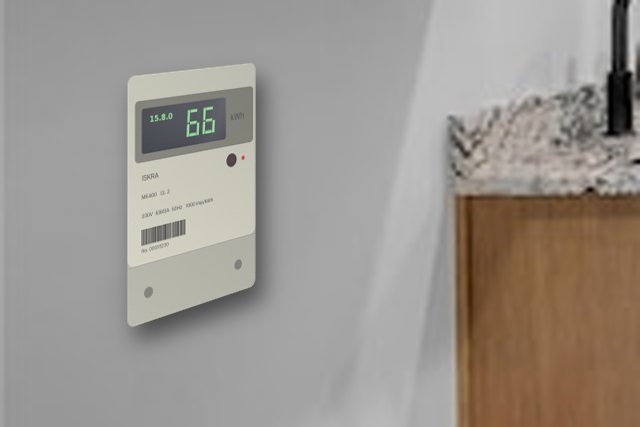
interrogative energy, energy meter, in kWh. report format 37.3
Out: 66
